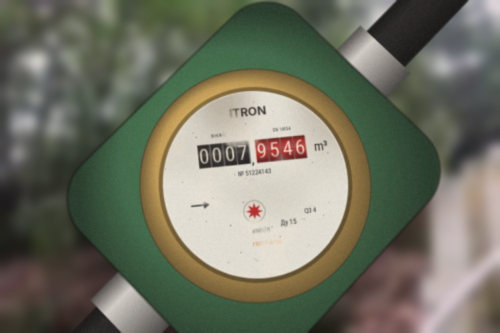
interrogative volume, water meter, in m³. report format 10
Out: 7.9546
